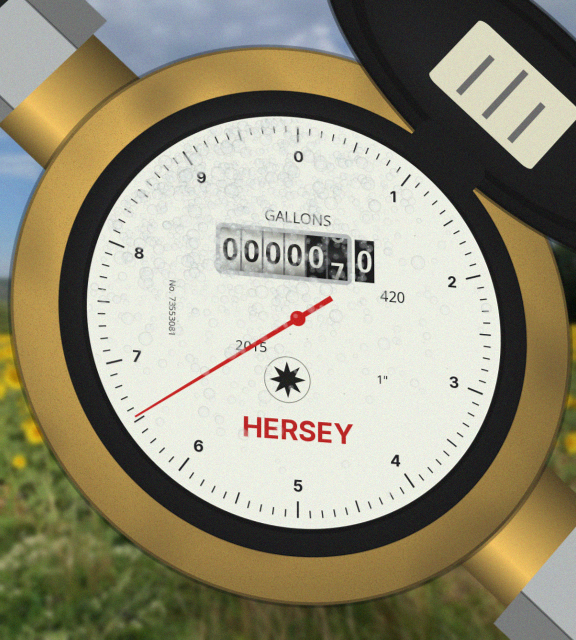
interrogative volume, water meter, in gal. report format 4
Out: 66.5
